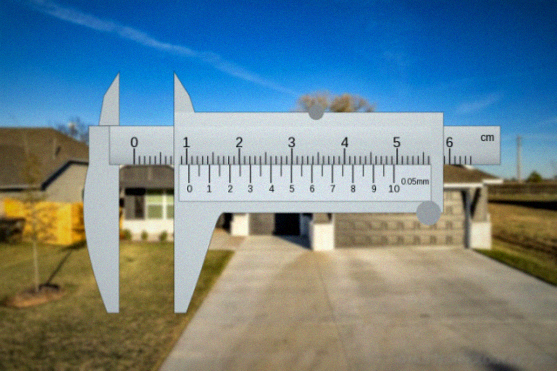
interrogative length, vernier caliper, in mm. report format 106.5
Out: 10.4
